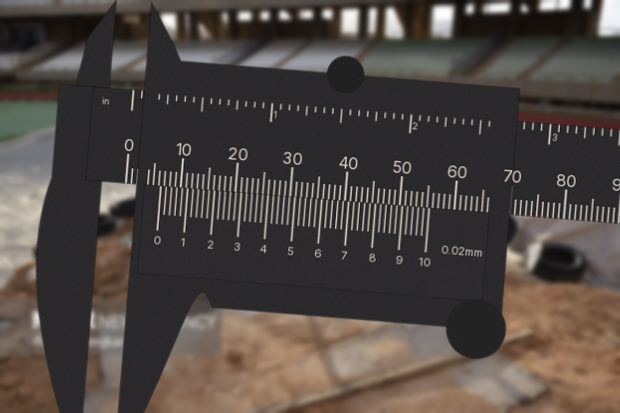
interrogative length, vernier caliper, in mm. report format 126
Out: 6.4
